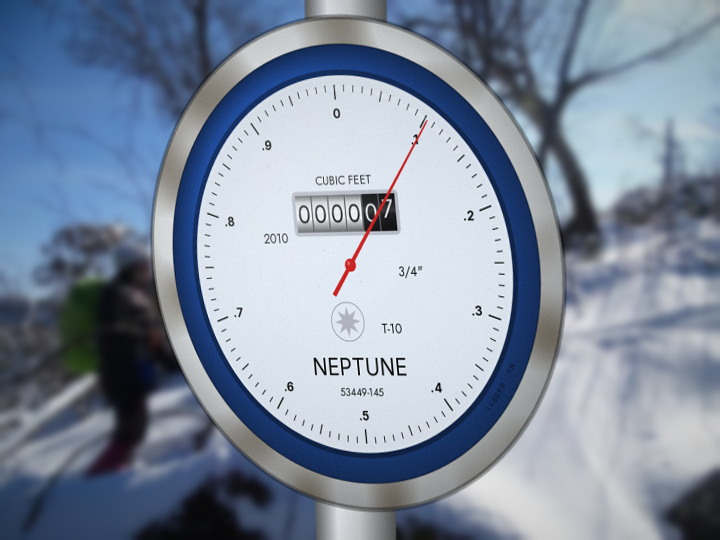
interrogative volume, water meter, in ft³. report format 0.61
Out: 7.10
